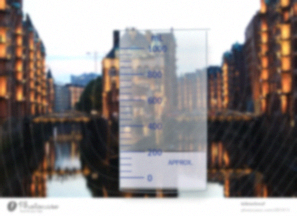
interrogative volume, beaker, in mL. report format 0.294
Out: 200
